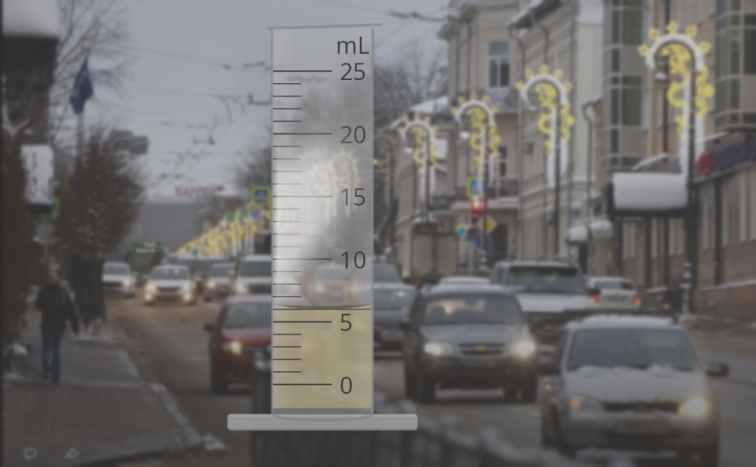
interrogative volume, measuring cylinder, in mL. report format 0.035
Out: 6
